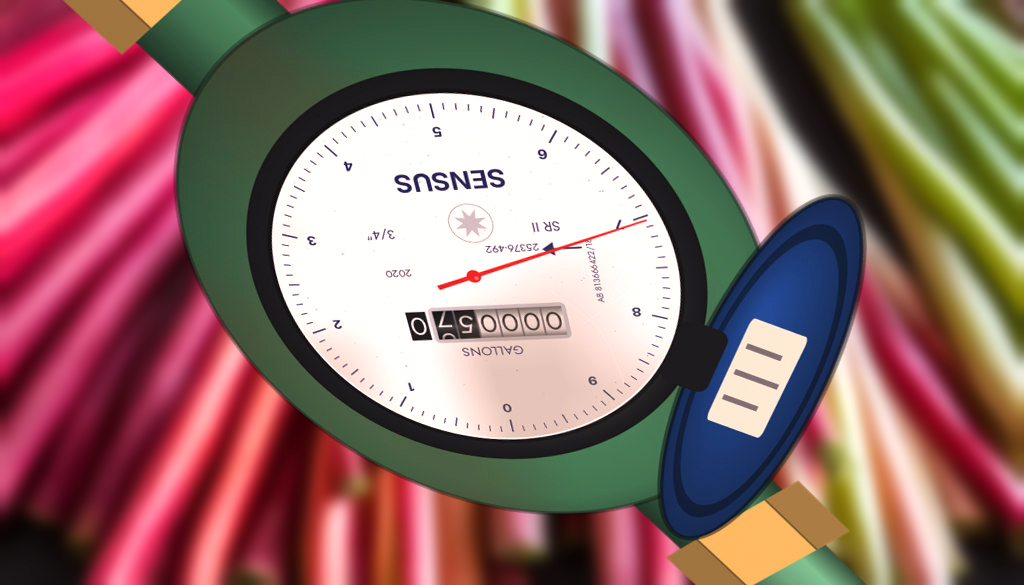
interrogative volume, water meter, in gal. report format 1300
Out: 567.0
